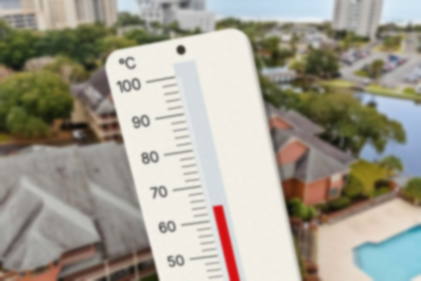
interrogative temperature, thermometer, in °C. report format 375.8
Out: 64
